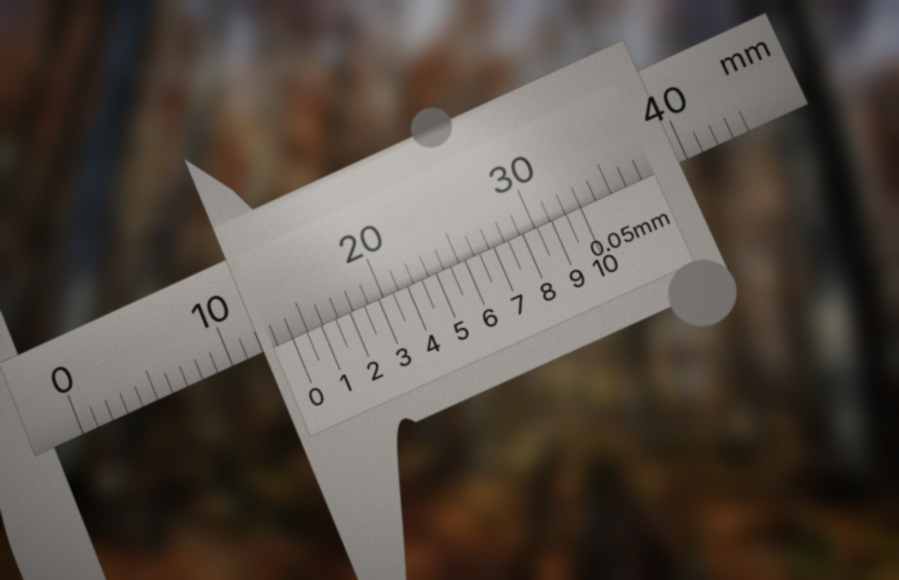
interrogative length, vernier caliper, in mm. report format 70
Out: 14.0
